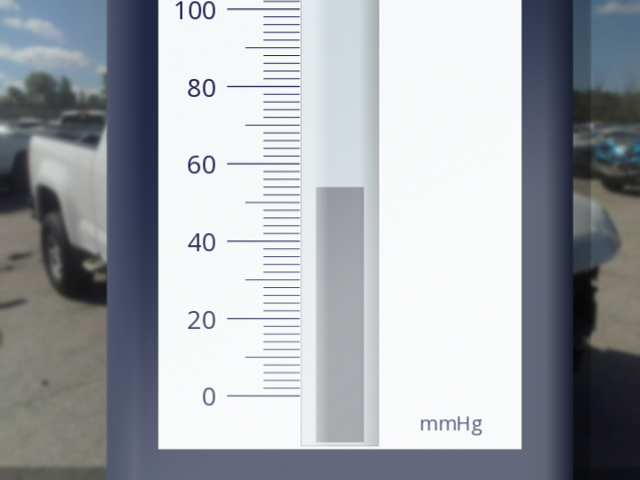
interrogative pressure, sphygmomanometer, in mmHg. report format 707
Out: 54
